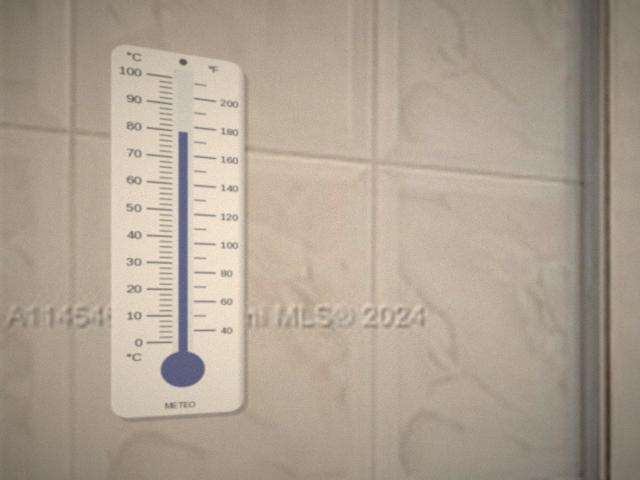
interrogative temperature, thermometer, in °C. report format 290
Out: 80
